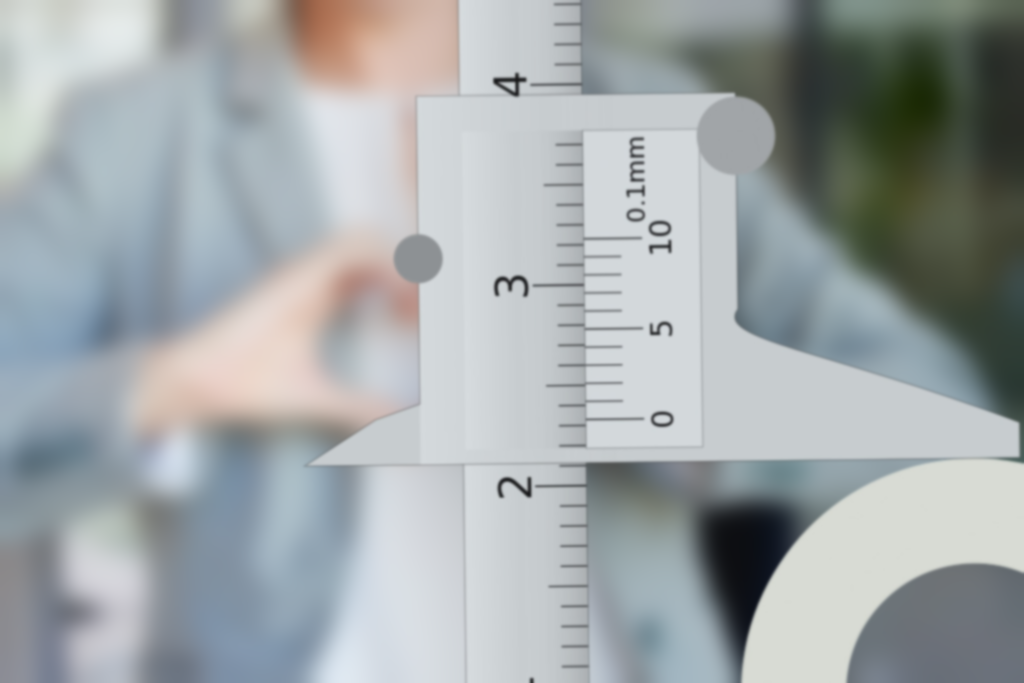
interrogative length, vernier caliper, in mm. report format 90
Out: 23.3
